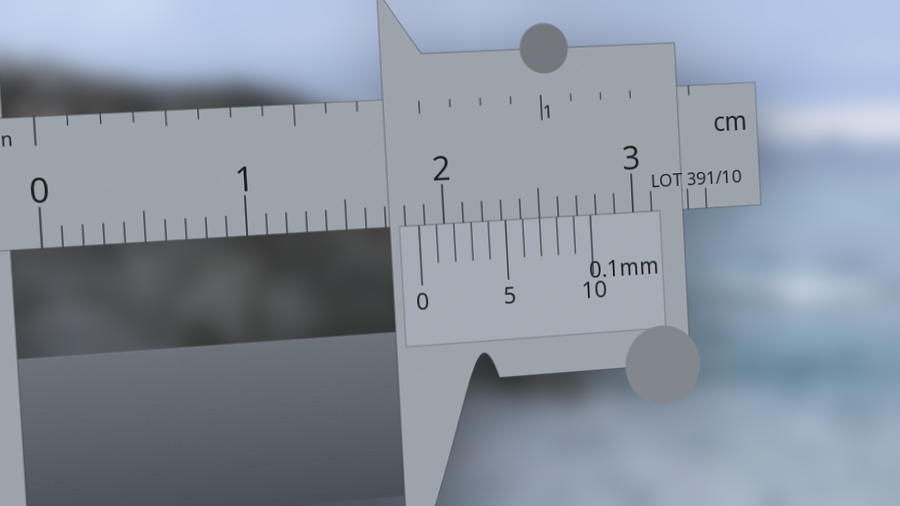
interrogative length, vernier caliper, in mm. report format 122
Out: 18.7
